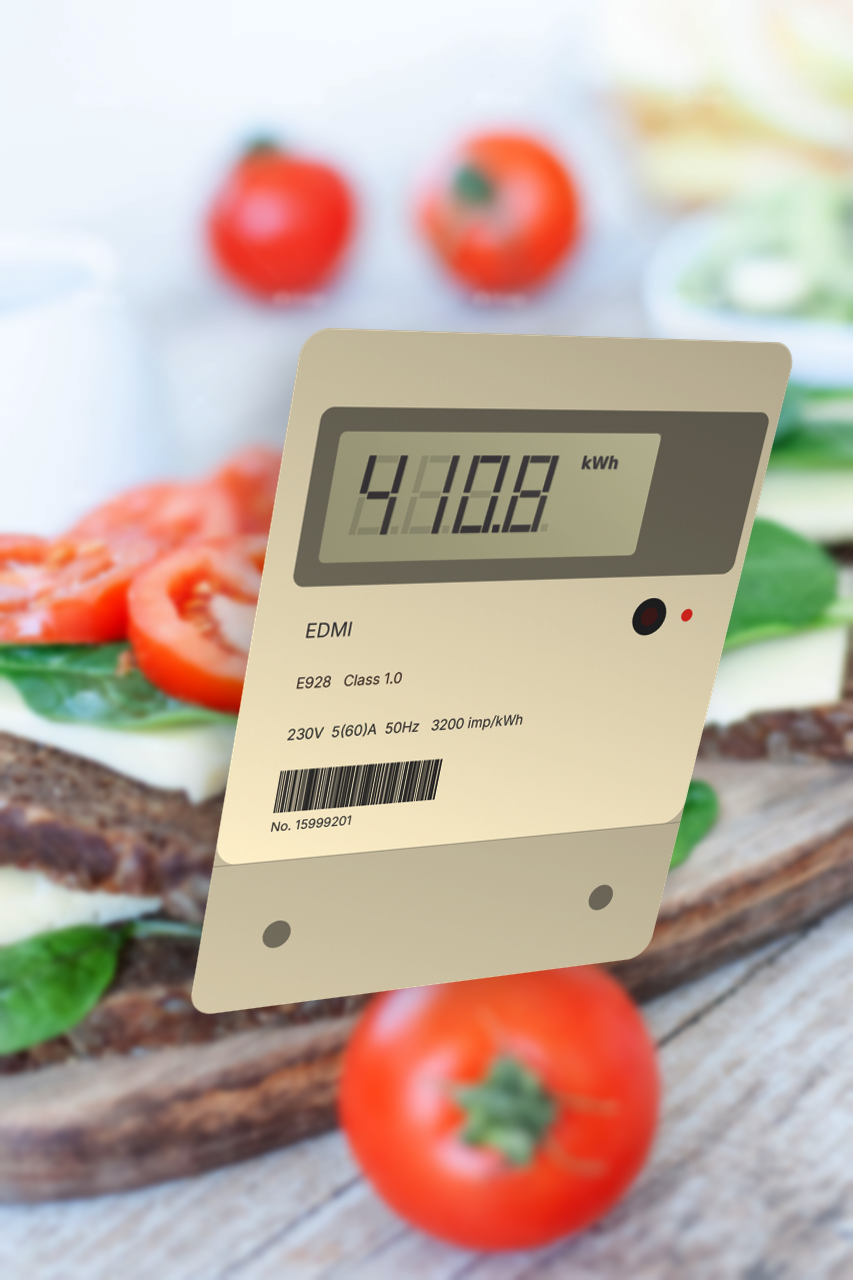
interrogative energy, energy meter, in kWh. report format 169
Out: 410.8
